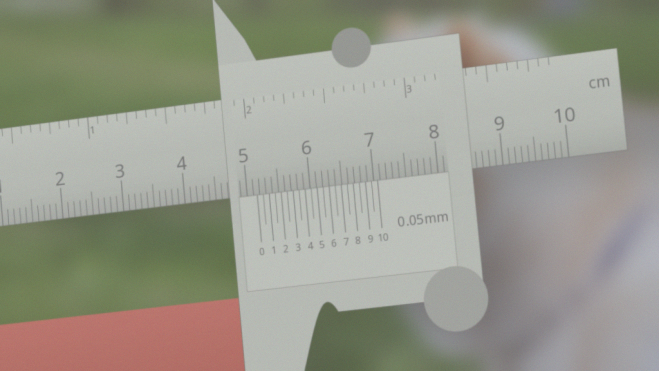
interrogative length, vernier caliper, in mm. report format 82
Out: 51.6
